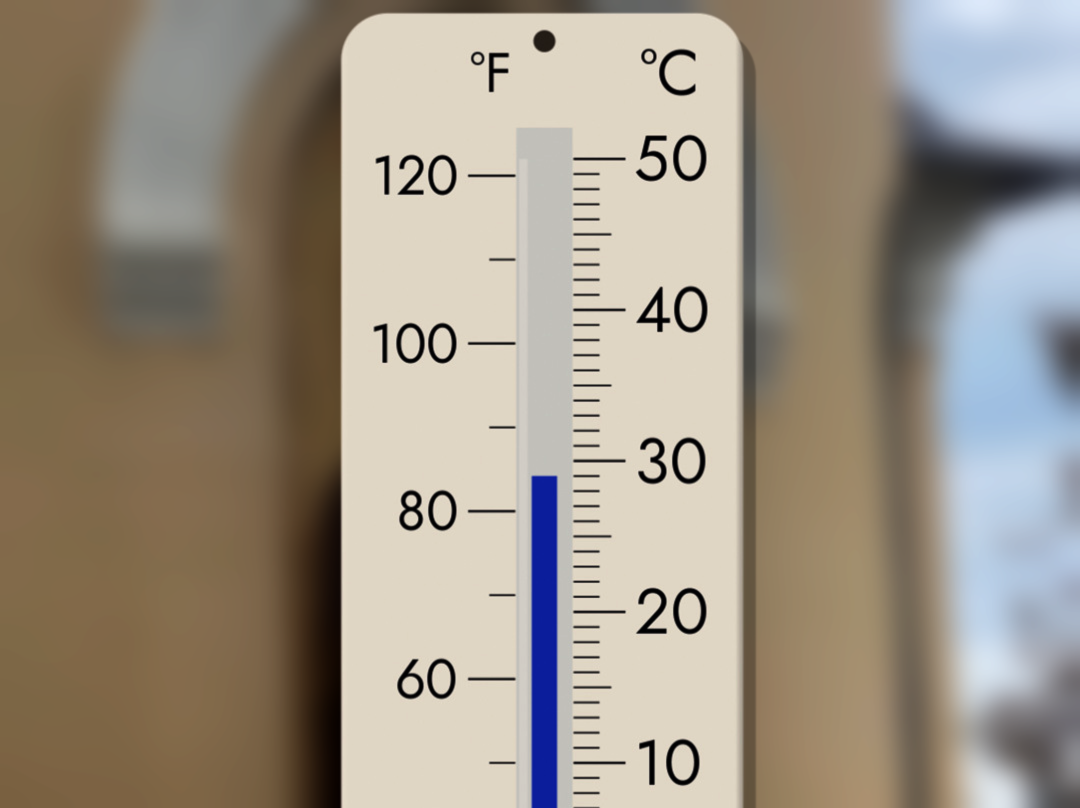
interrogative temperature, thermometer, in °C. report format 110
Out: 29
